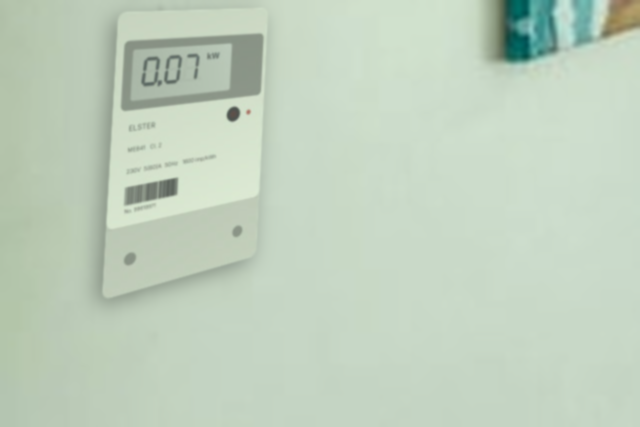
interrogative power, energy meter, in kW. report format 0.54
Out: 0.07
